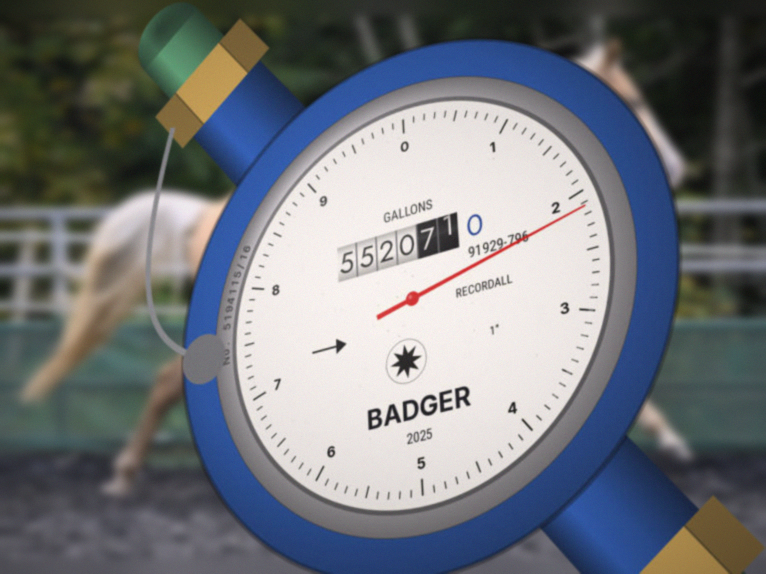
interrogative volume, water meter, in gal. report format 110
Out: 5520712.1
